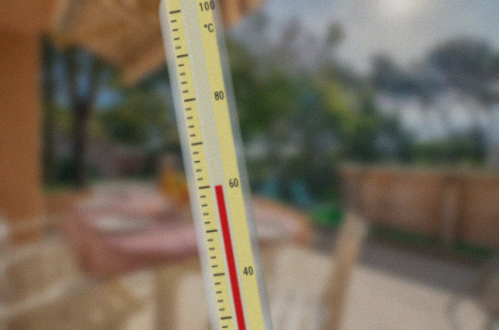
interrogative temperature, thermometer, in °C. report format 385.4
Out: 60
